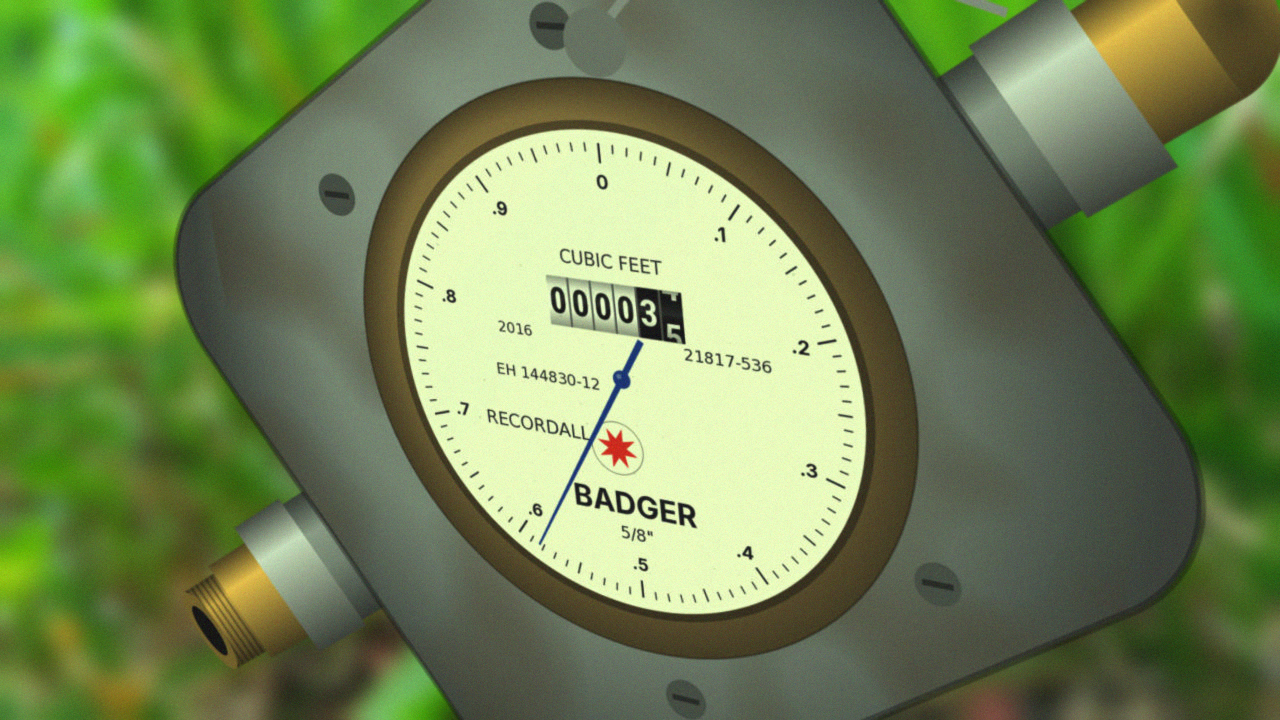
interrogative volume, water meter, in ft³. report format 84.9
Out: 34.58
